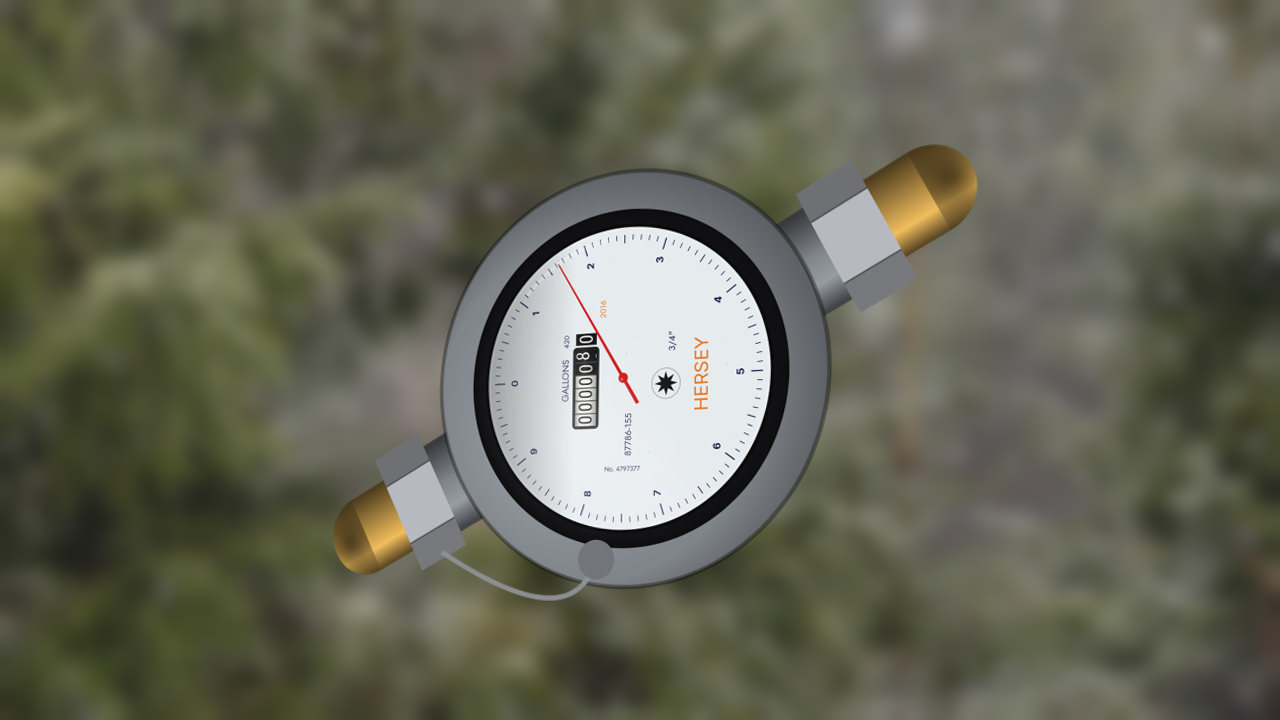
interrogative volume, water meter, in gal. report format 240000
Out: 81.6
